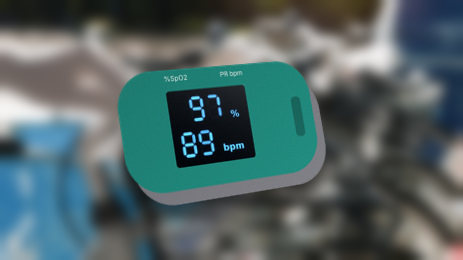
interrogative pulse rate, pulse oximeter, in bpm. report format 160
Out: 89
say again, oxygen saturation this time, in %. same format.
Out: 97
